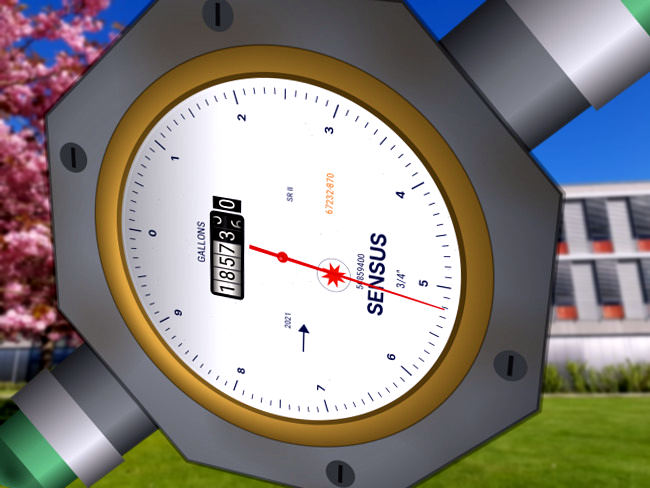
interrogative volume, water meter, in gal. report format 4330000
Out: 1857355.2
